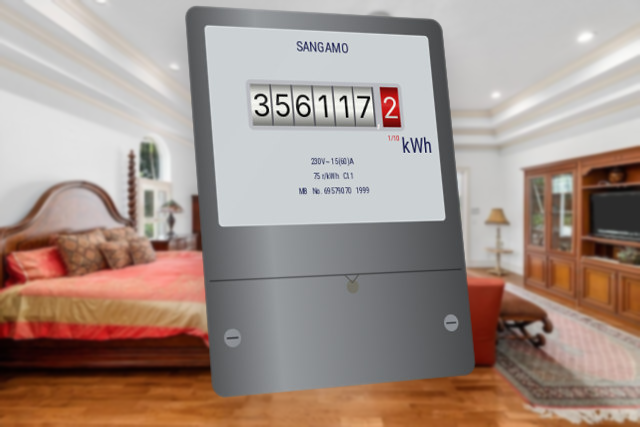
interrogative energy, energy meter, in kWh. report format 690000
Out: 356117.2
